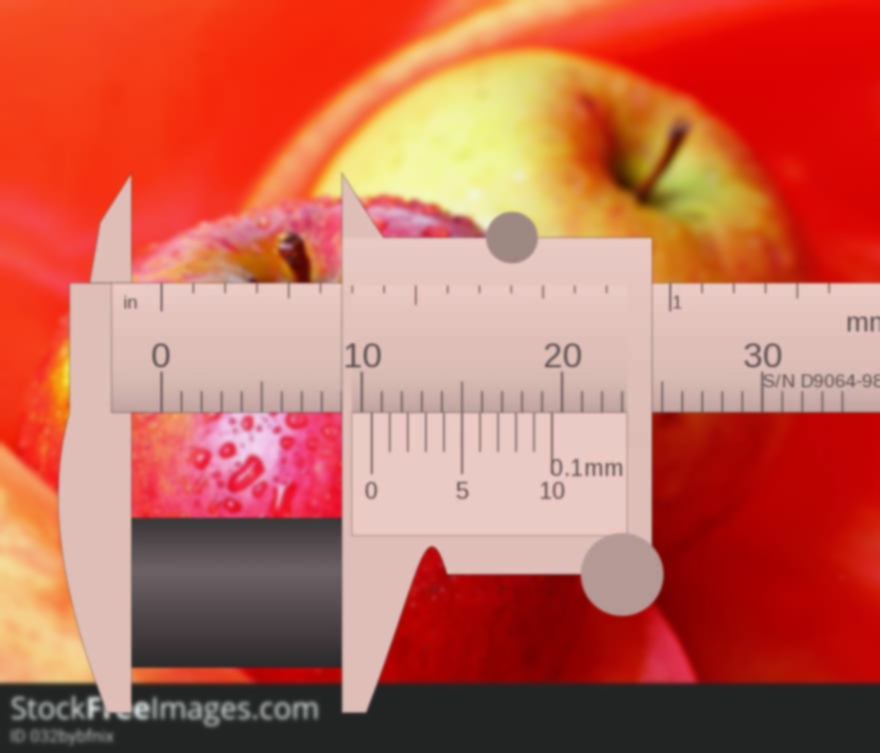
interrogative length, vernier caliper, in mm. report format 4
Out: 10.5
